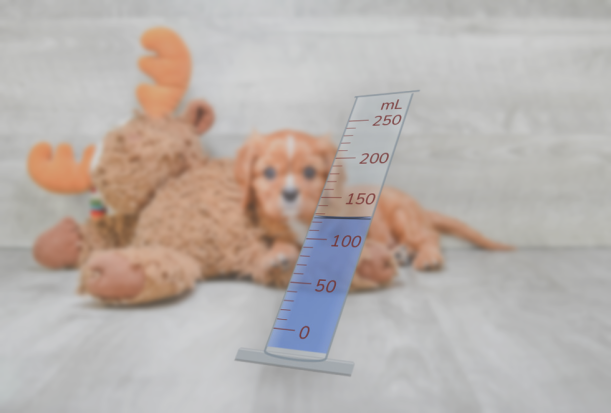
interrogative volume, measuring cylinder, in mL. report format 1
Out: 125
